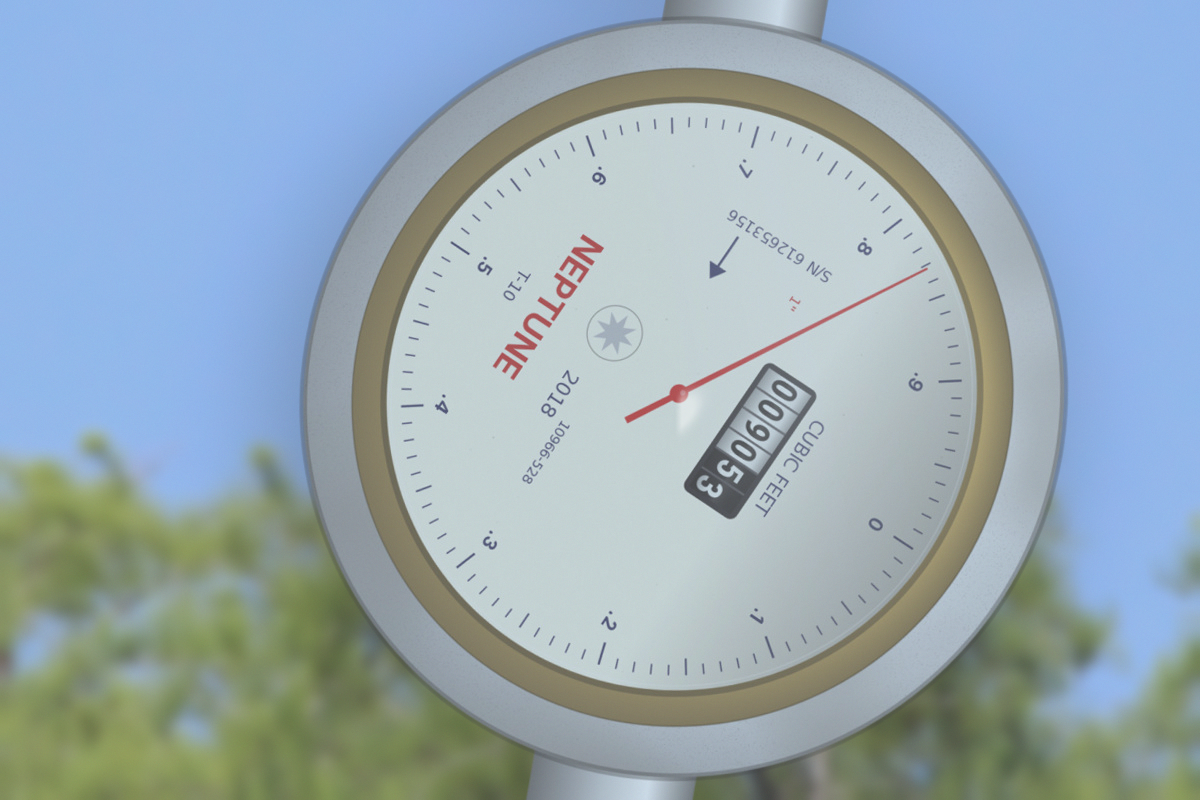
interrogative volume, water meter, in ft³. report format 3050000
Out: 9052.83
